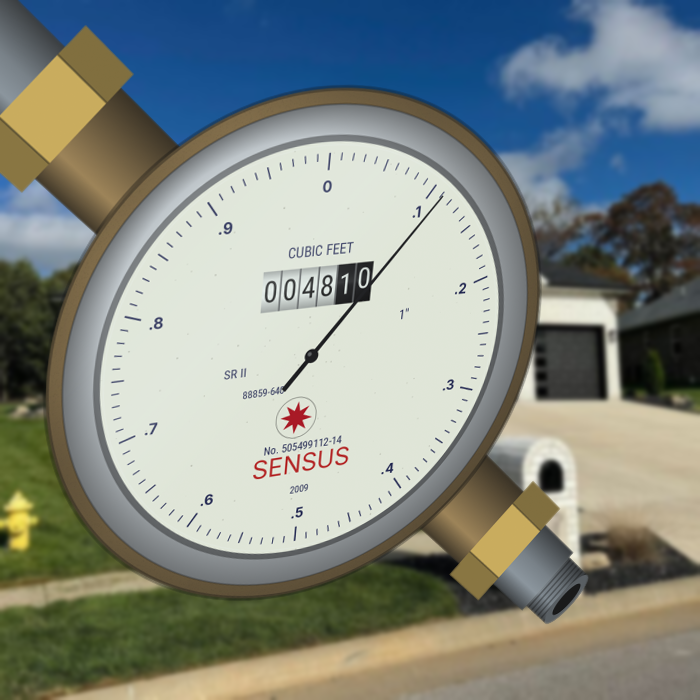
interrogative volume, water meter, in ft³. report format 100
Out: 4810.11
